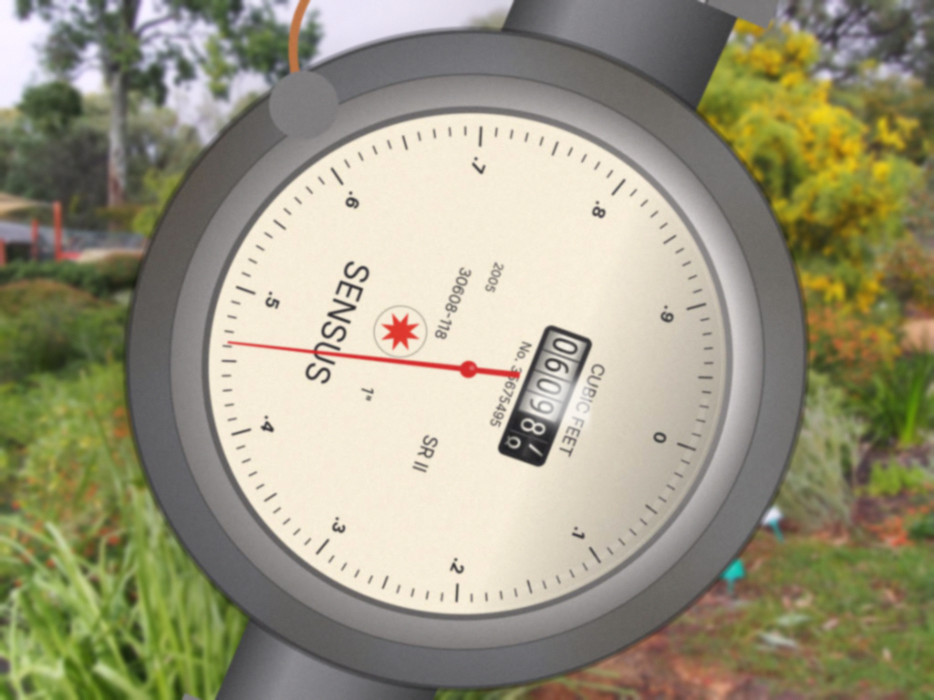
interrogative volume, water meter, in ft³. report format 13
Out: 60987.46
